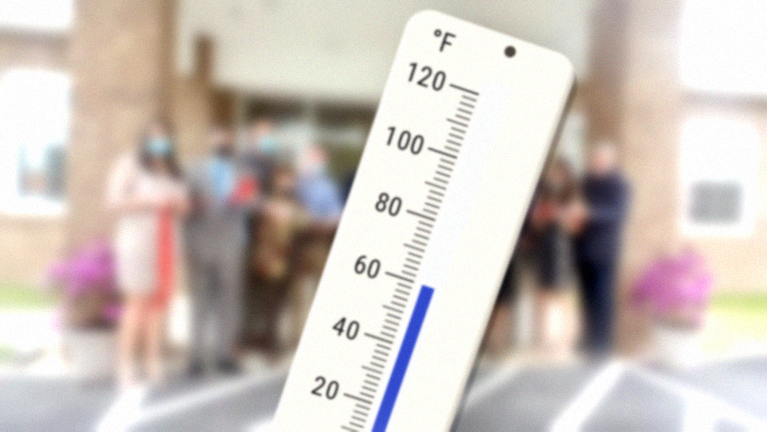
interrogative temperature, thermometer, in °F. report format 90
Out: 60
